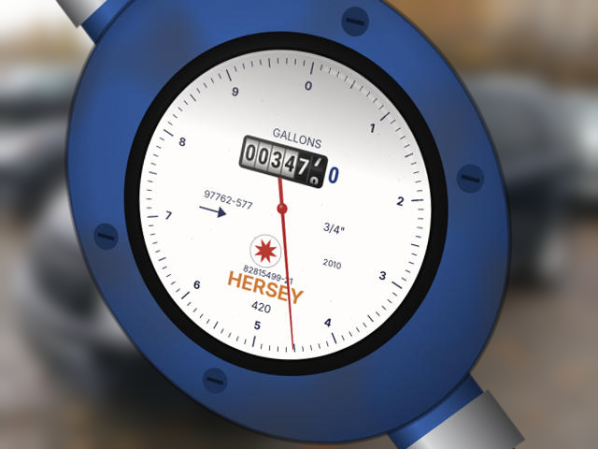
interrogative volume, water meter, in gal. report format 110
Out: 34774.5
